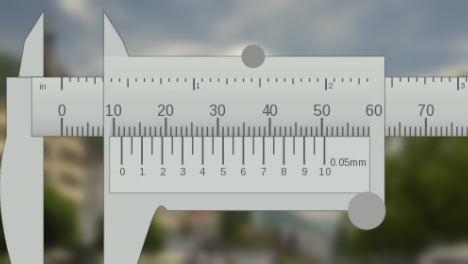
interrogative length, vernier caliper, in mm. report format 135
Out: 11.5
